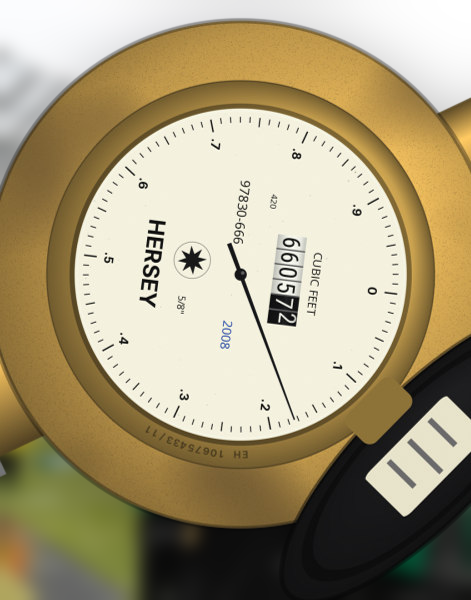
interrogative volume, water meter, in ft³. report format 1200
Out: 660572.17
